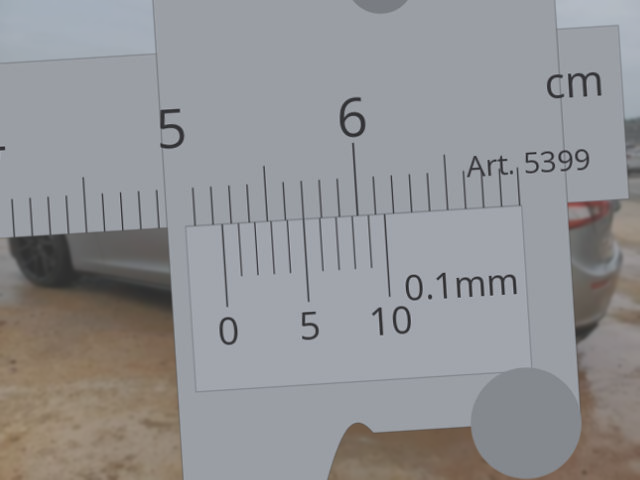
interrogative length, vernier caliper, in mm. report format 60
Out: 52.5
